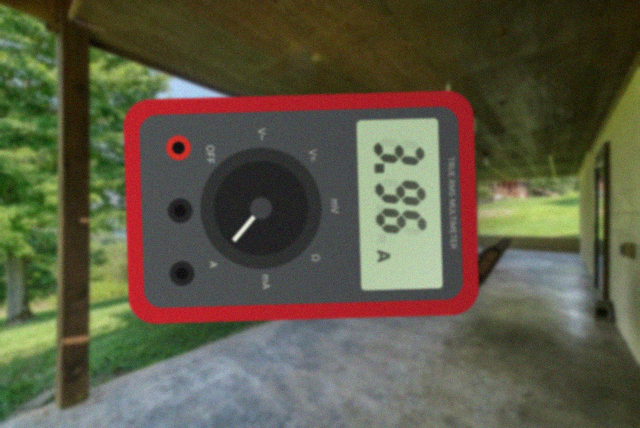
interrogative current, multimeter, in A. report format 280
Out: 3.96
